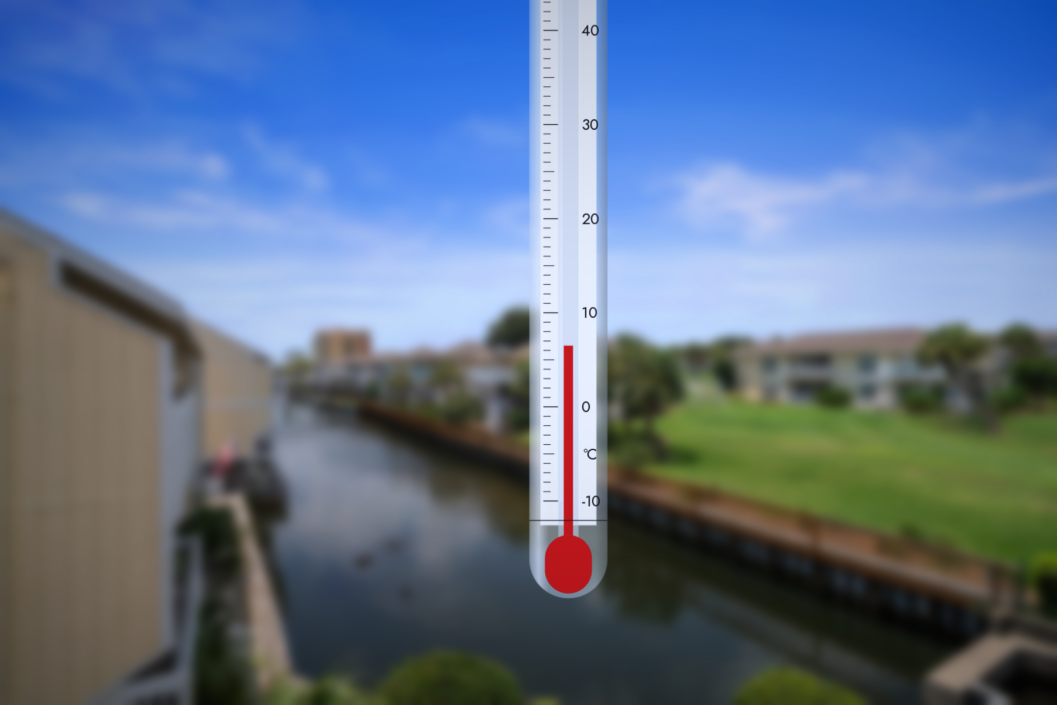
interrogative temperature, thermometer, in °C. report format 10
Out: 6.5
